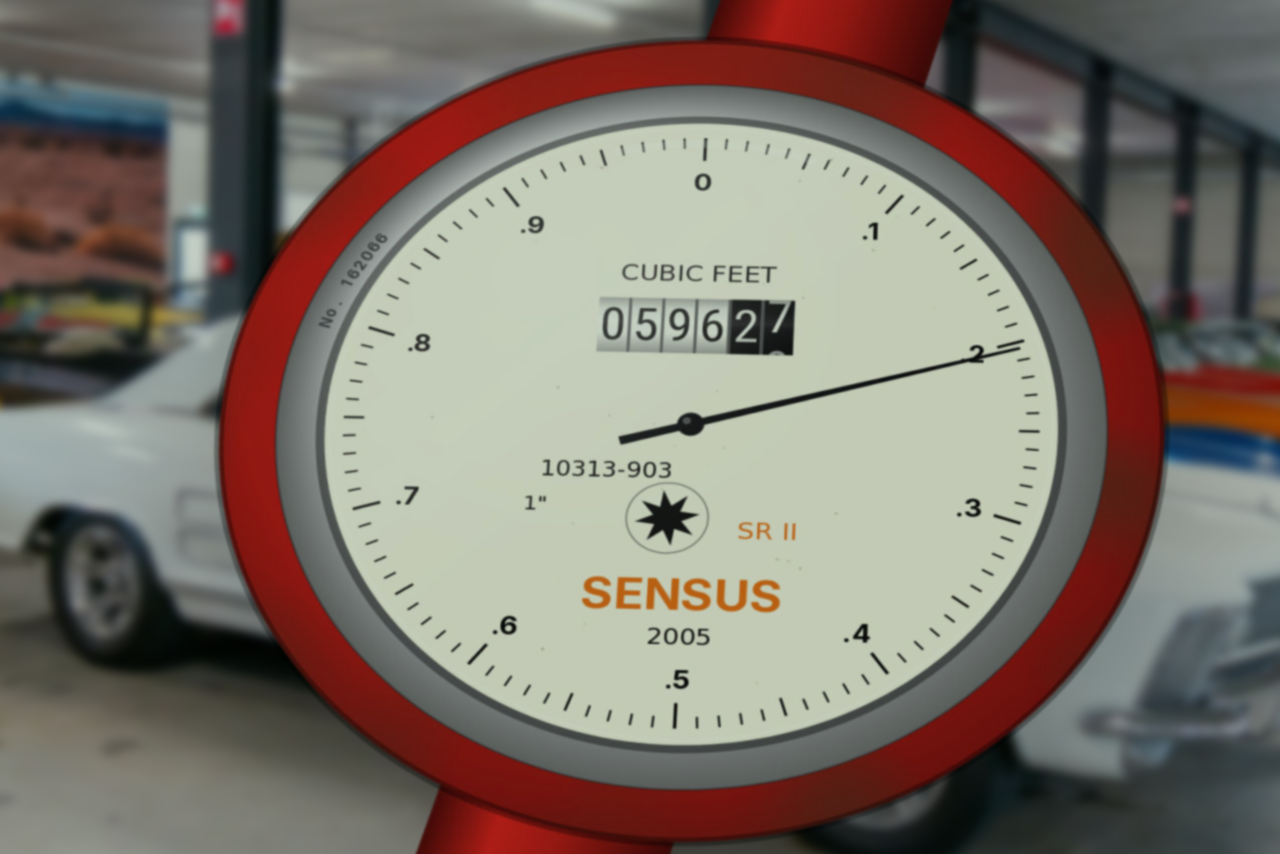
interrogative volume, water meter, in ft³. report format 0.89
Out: 59627.20
